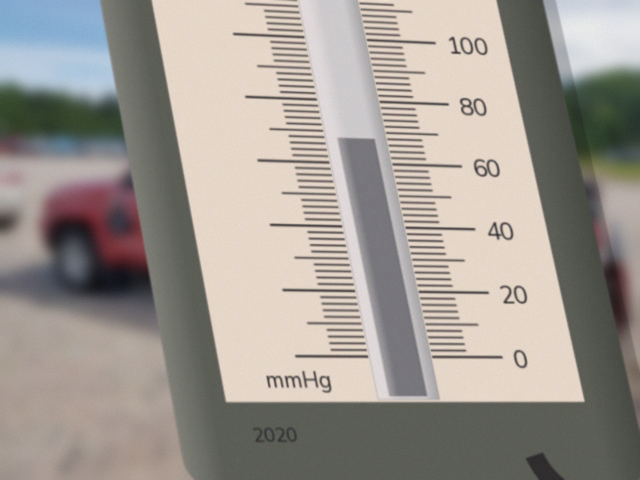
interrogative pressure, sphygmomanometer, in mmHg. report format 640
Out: 68
